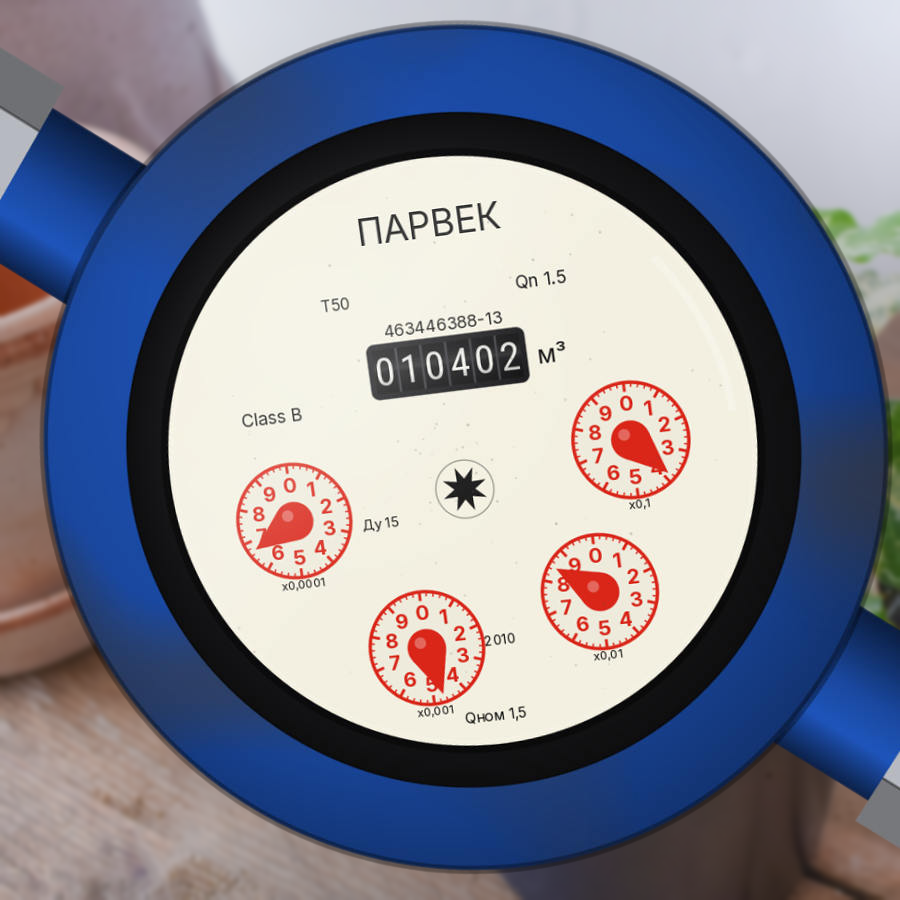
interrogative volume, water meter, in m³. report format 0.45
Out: 10402.3846
